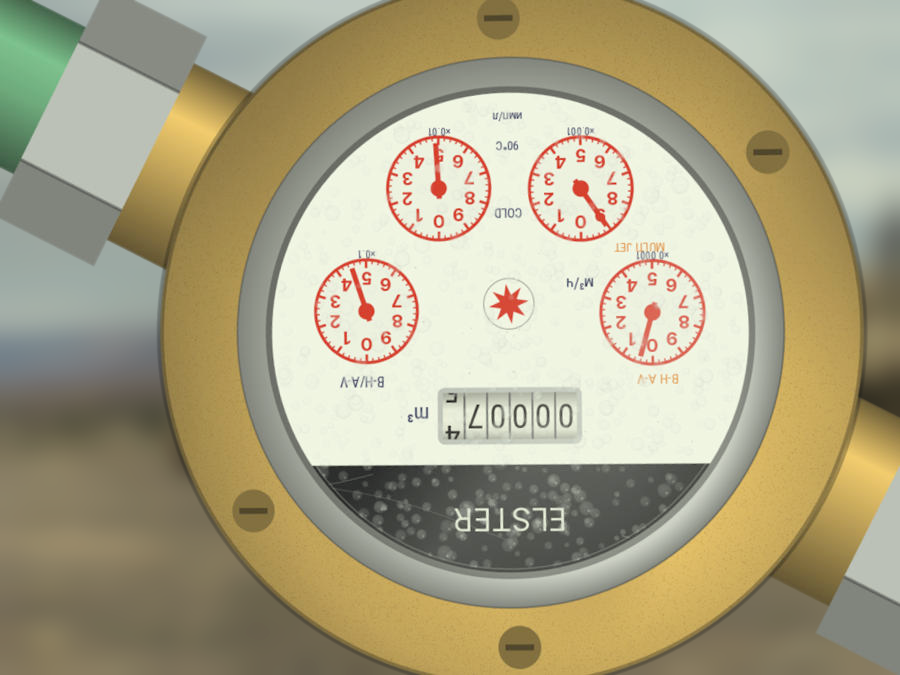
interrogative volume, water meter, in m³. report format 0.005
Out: 74.4490
